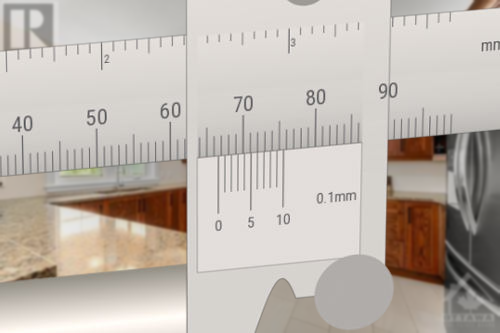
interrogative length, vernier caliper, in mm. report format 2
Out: 66.6
